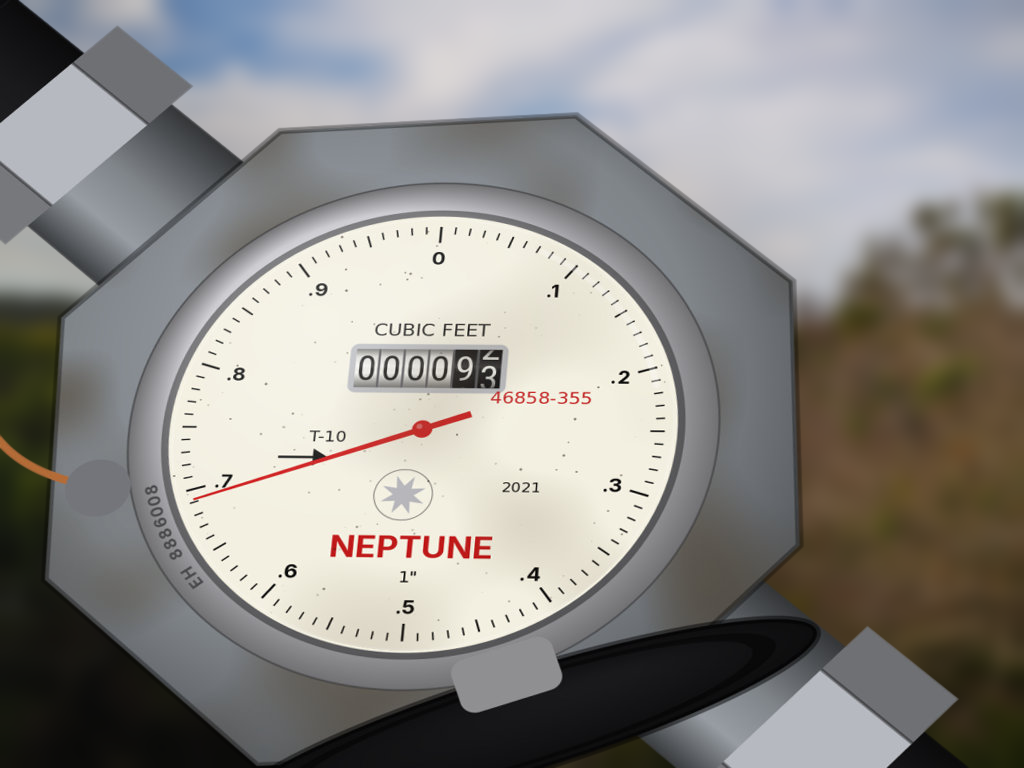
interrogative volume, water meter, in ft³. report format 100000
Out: 92.69
